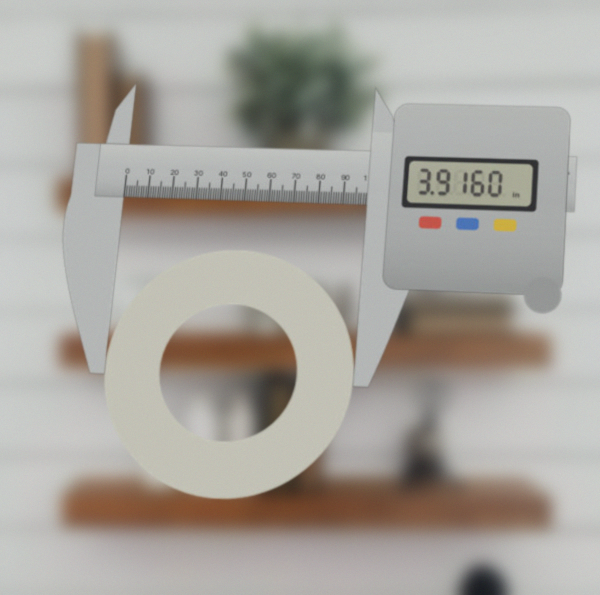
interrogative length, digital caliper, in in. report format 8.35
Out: 3.9160
